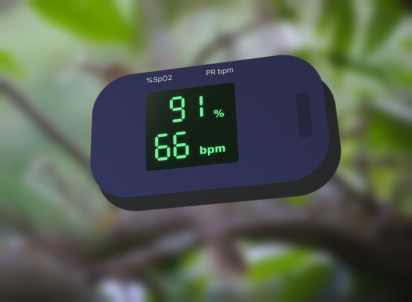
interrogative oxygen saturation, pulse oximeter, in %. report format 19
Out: 91
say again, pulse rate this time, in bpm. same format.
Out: 66
